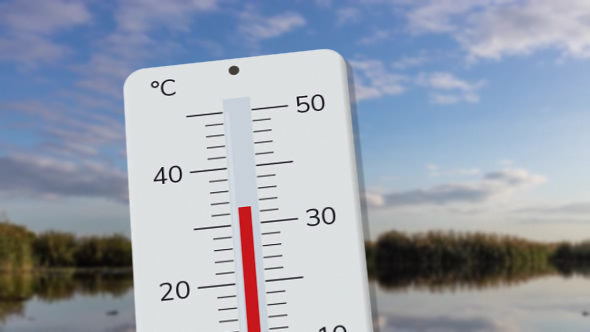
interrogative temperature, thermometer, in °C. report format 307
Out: 33
